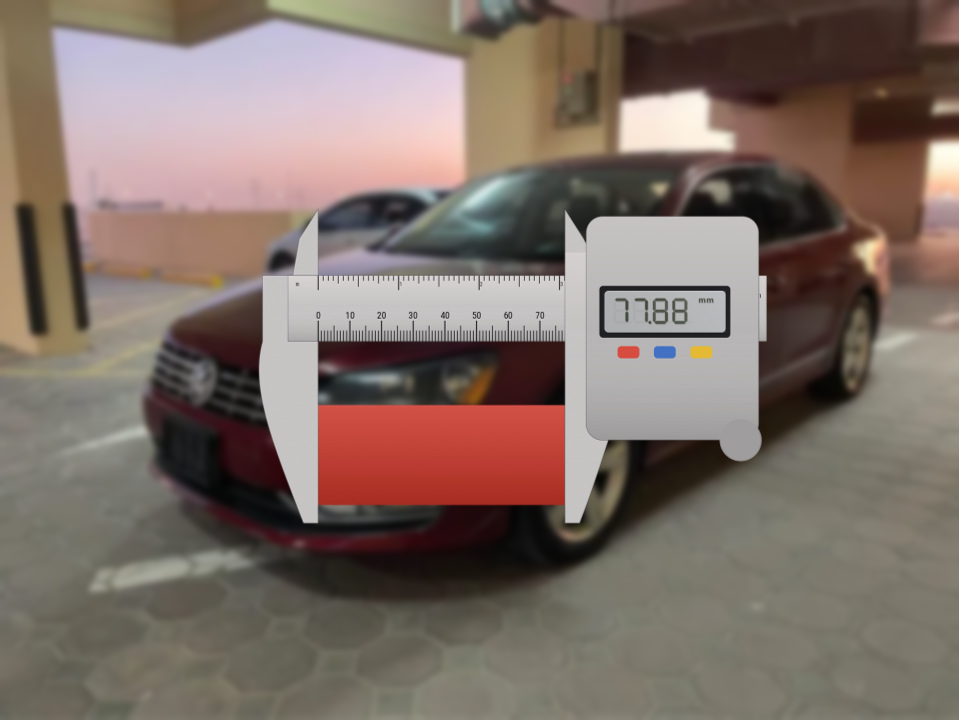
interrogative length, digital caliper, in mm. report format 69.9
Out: 77.88
